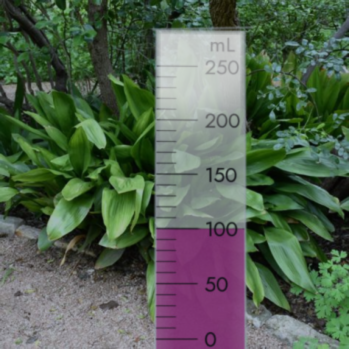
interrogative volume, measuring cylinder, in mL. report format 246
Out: 100
